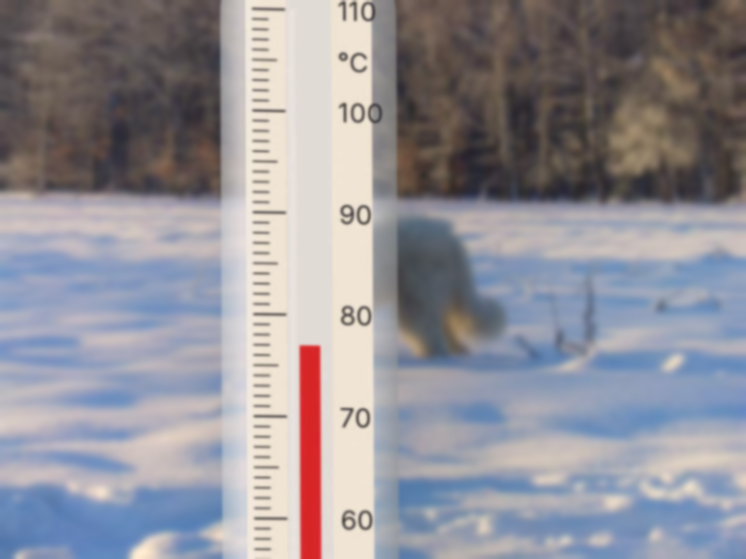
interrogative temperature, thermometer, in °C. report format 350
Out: 77
